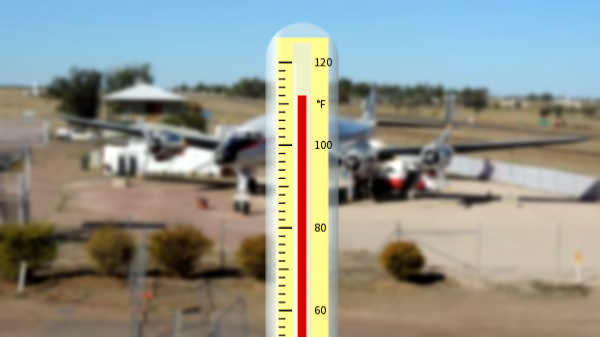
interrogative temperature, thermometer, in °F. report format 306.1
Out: 112
